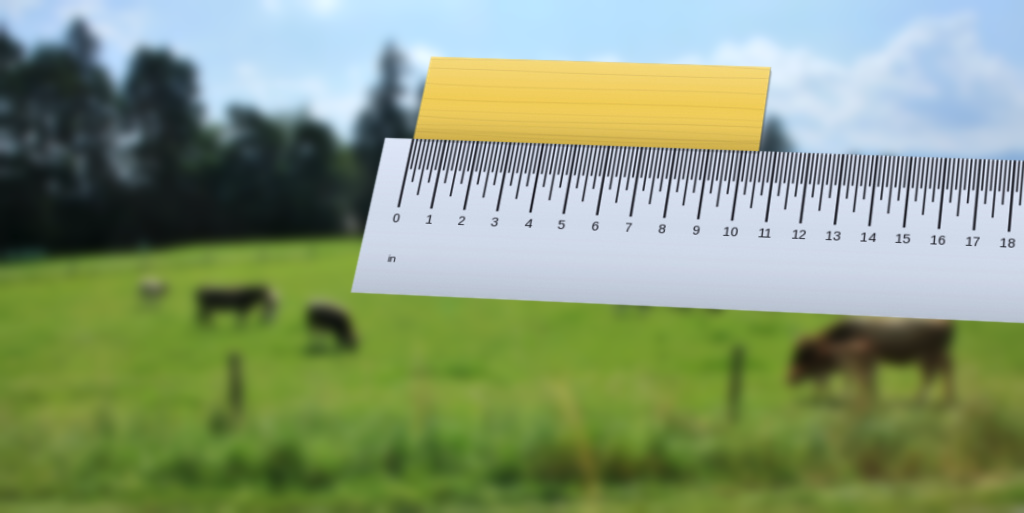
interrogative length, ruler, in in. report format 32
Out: 10.5
